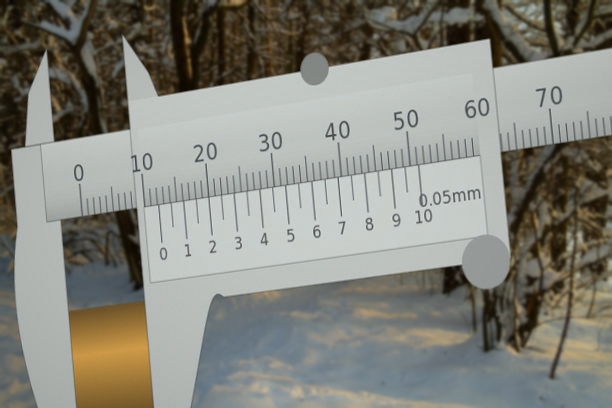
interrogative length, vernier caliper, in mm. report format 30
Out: 12.2
